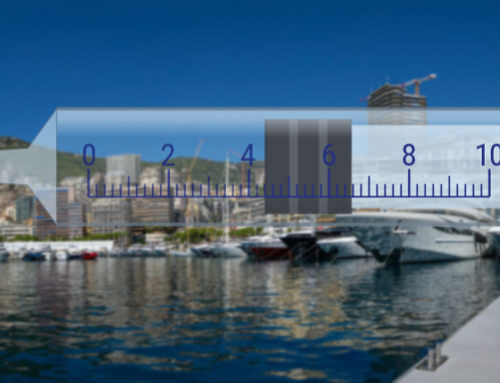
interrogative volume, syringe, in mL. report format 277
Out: 4.4
